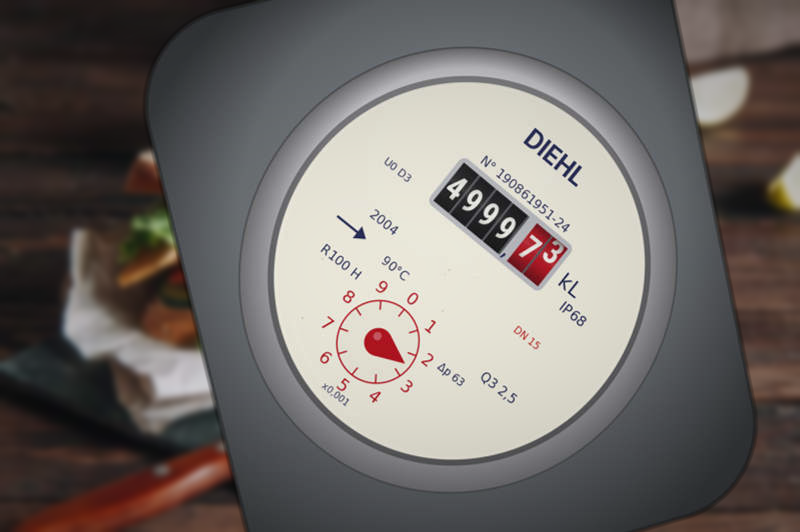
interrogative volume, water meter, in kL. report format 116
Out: 4999.732
